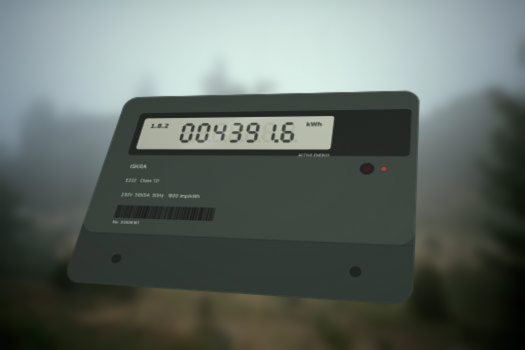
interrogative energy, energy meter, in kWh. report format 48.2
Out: 4391.6
